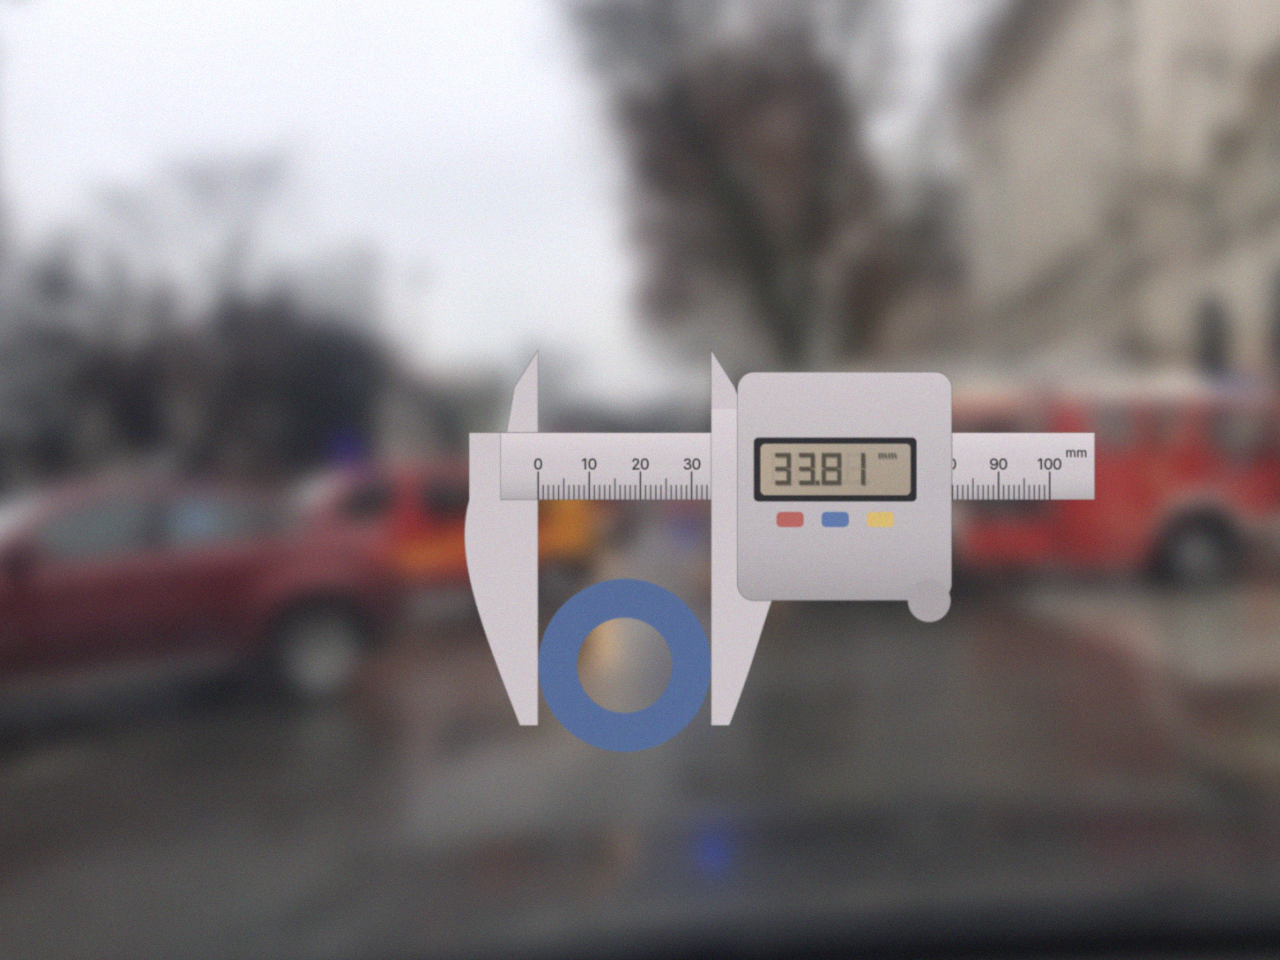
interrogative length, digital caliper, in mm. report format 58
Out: 33.81
